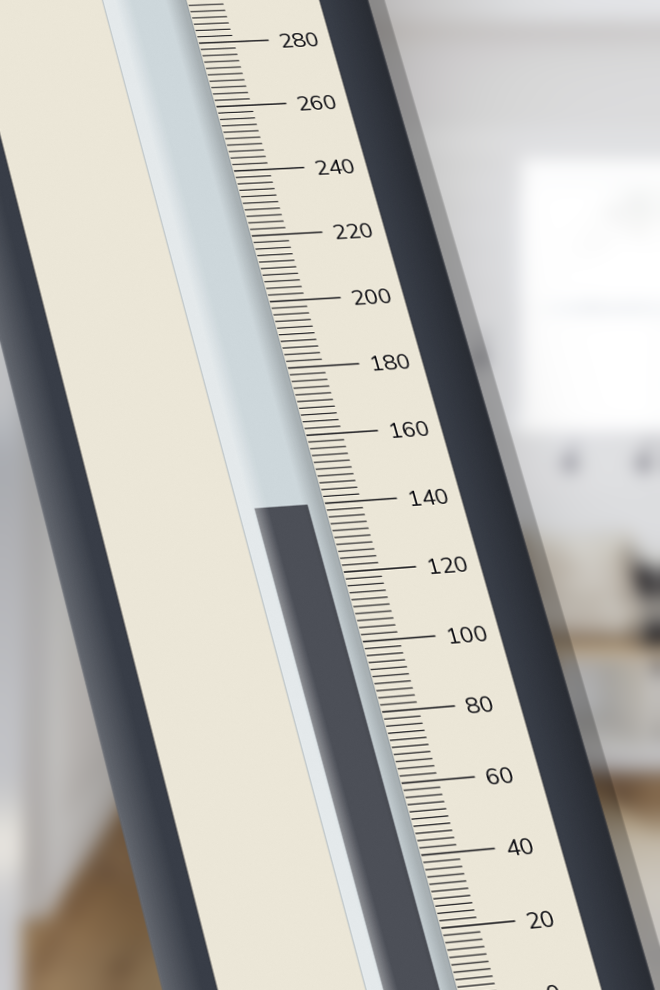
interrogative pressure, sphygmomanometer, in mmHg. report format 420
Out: 140
